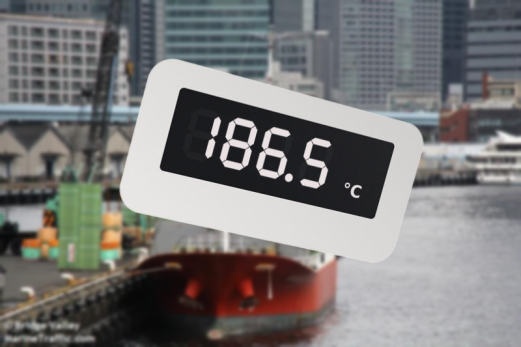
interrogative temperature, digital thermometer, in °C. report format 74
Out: 186.5
